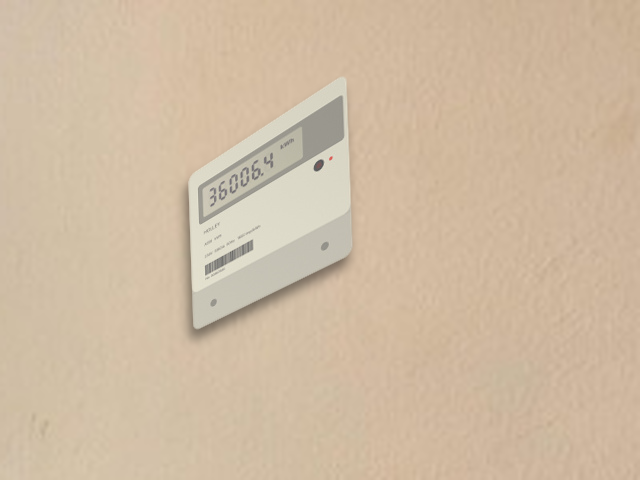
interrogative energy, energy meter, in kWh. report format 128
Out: 36006.4
